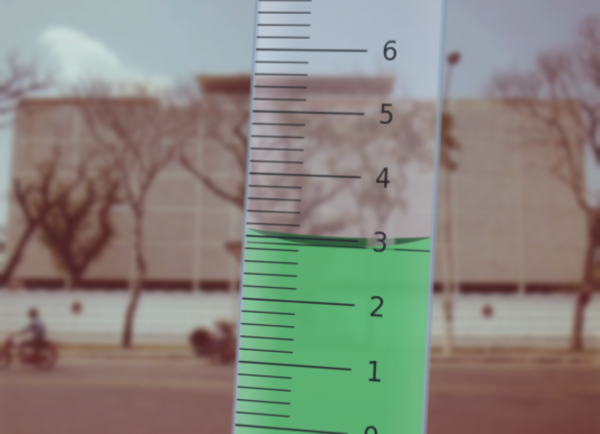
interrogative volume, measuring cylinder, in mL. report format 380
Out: 2.9
